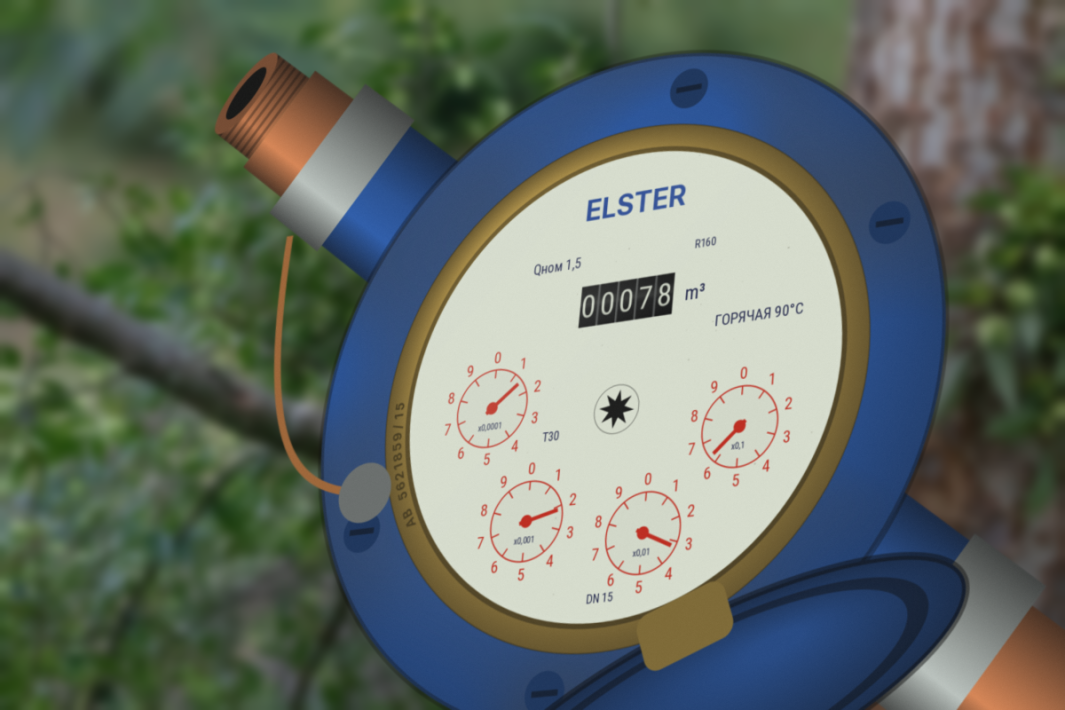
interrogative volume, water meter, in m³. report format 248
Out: 78.6321
